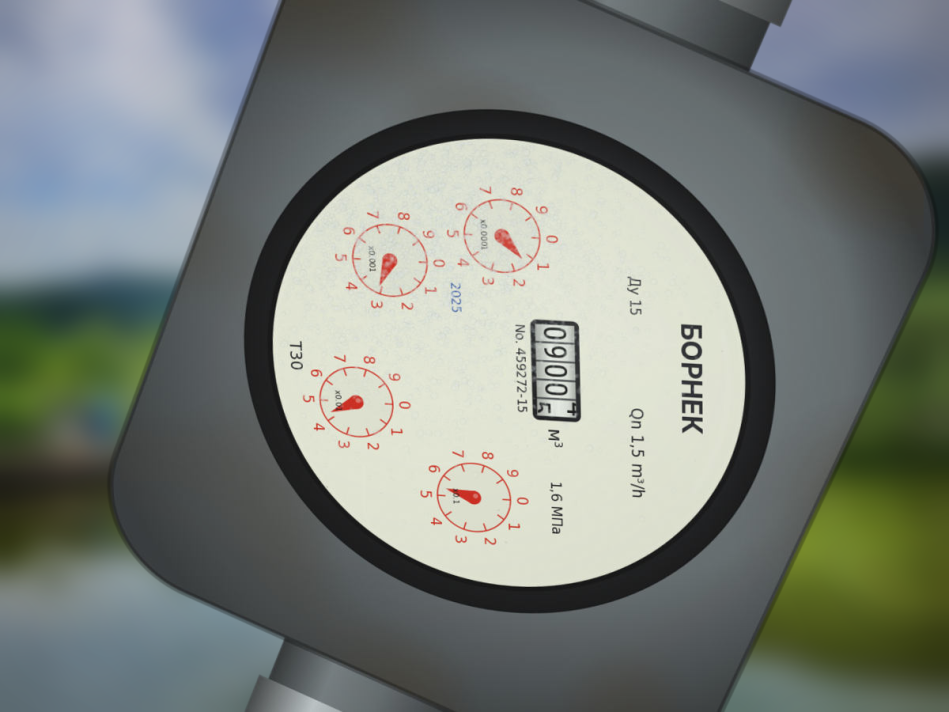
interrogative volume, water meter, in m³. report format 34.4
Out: 9004.5431
